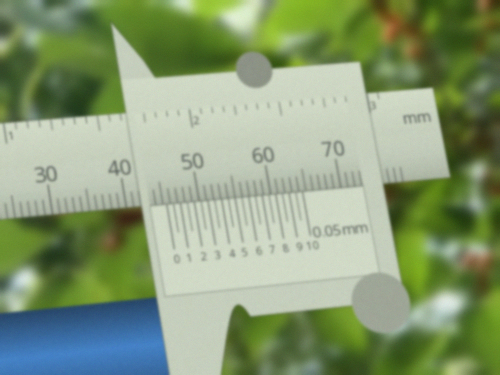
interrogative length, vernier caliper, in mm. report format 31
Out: 45.5
